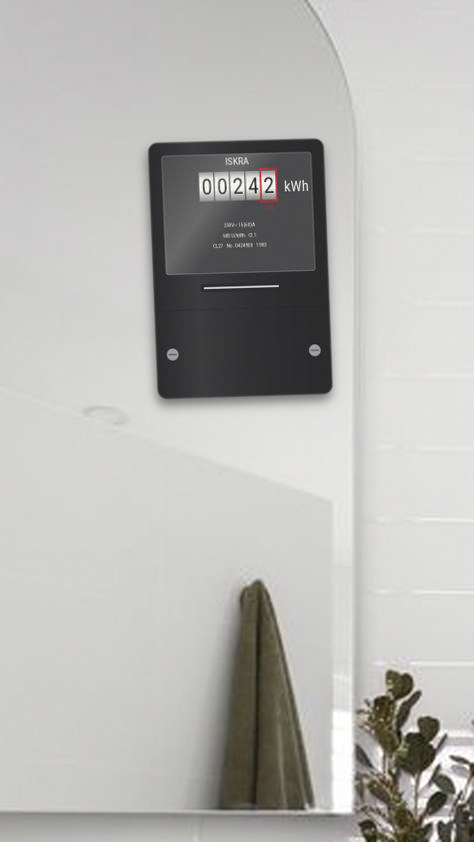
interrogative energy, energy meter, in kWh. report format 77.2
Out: 24.2
